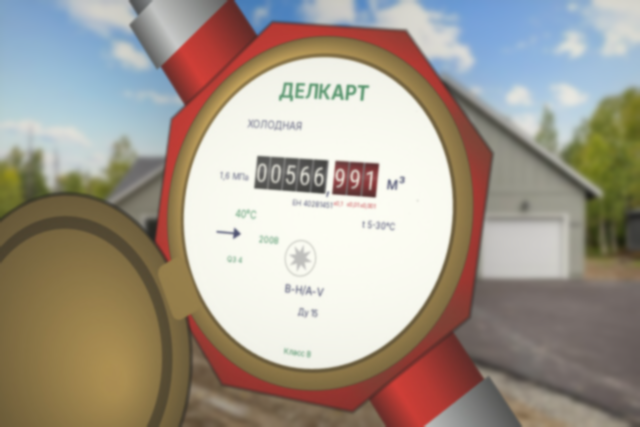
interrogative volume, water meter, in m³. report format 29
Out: 566.991
